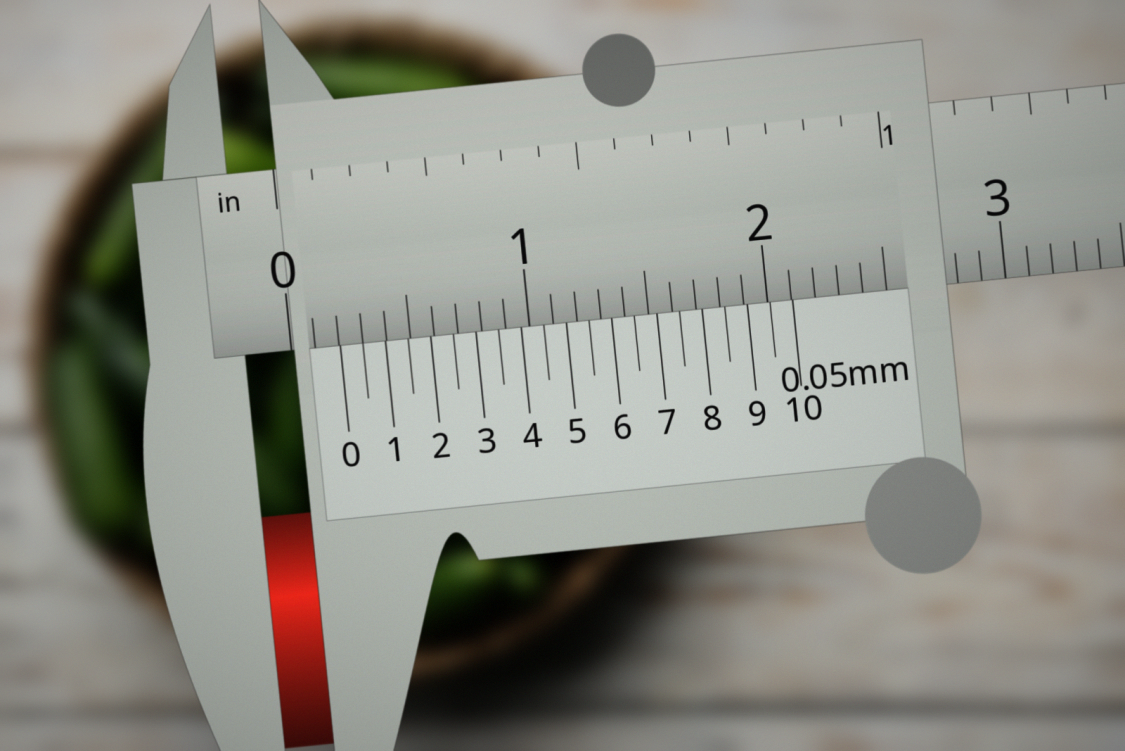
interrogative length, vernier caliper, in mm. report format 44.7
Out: 2.05
